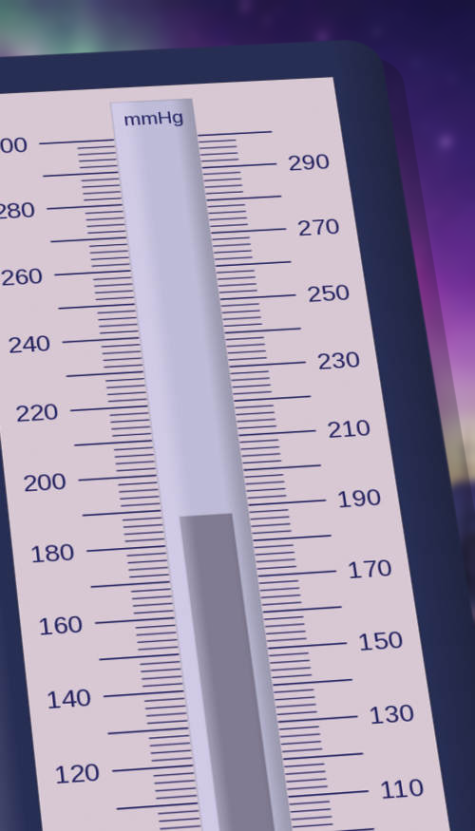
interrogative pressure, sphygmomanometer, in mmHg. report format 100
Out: 188
